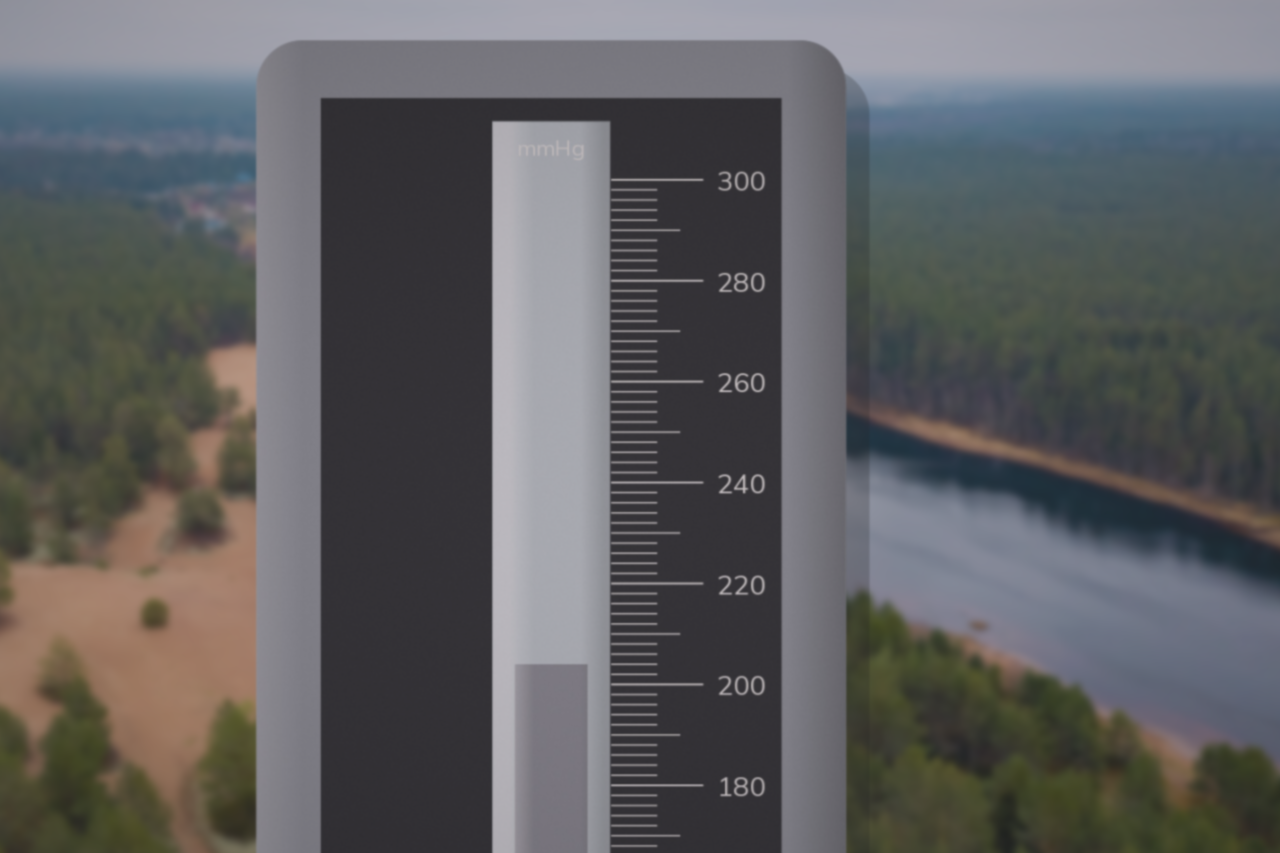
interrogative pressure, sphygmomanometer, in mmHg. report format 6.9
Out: 204
